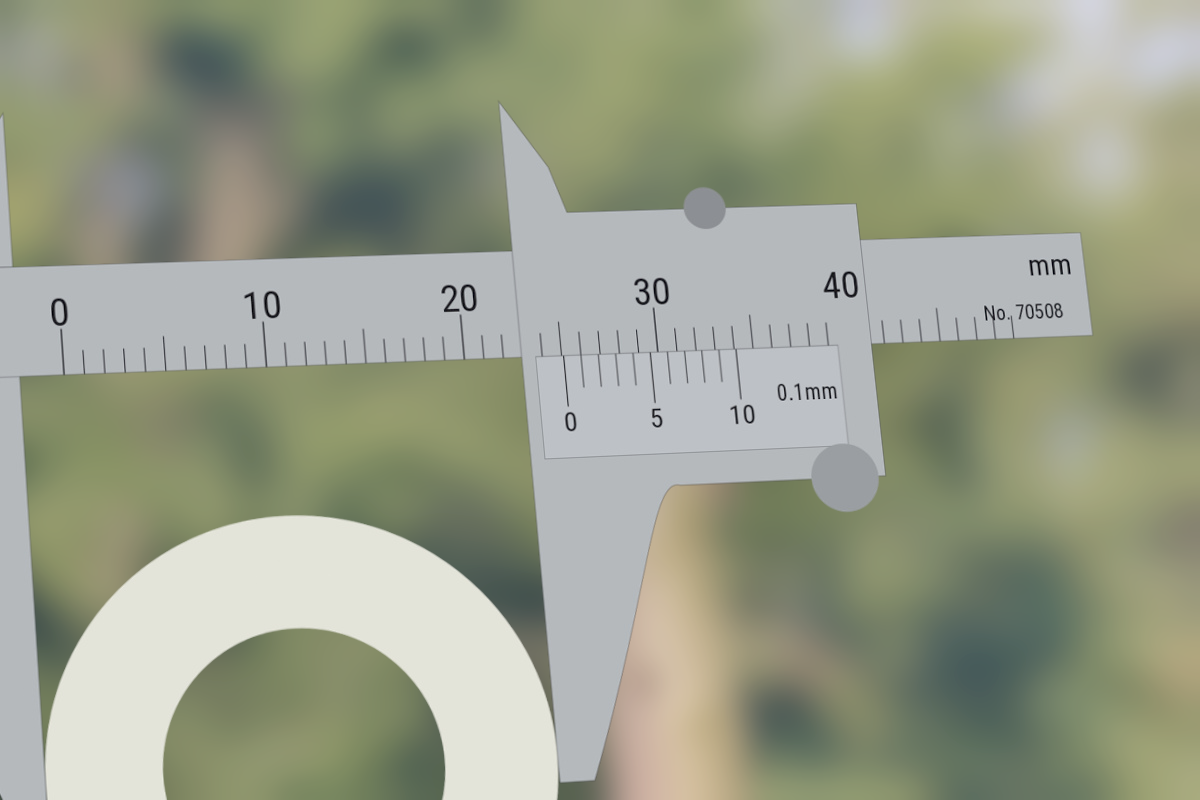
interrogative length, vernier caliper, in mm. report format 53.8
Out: 25.1
